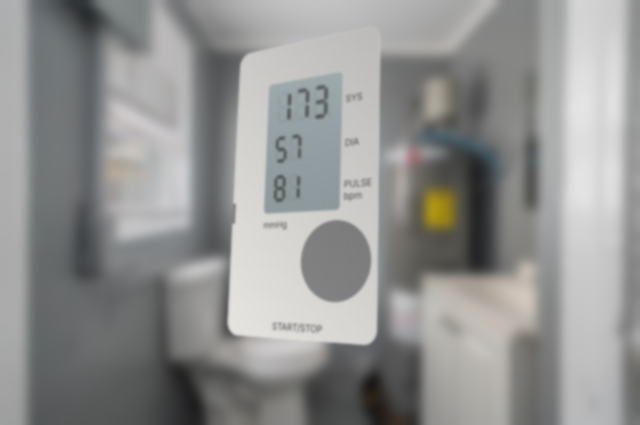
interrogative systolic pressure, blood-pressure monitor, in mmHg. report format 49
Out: 173
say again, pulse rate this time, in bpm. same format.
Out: 81
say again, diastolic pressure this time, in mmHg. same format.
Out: 57
